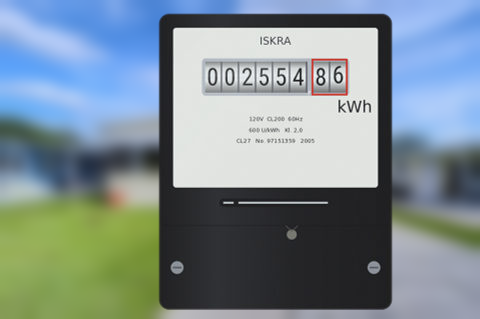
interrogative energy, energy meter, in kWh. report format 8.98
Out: 2554.86
